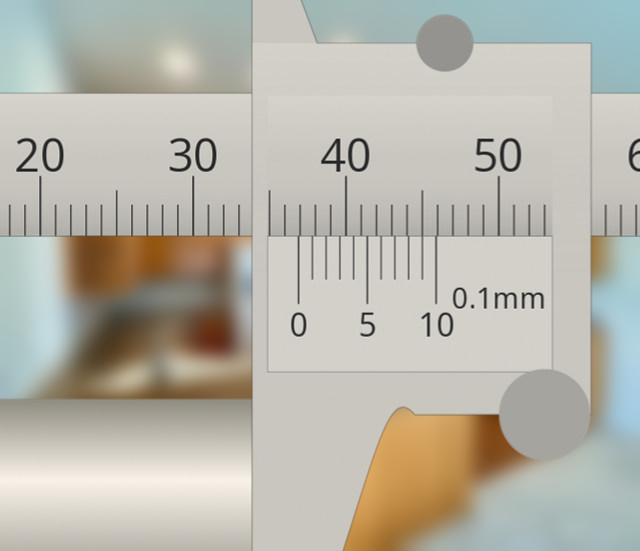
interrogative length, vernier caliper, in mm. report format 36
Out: 36.9
